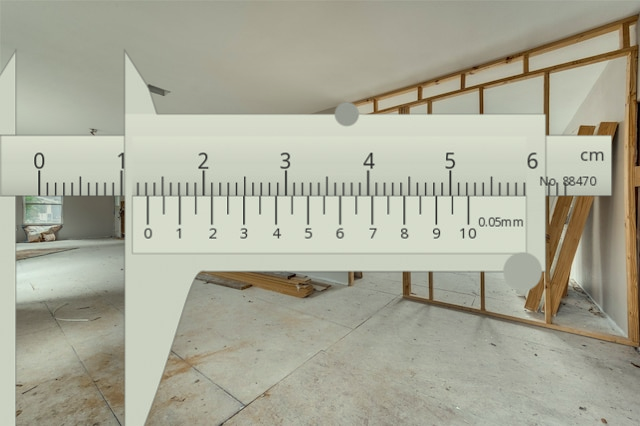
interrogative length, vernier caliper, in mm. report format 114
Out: 13.2
